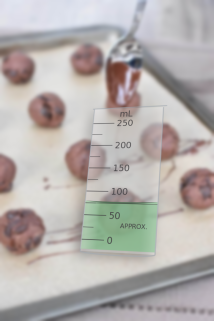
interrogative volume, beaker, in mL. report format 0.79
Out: 75
